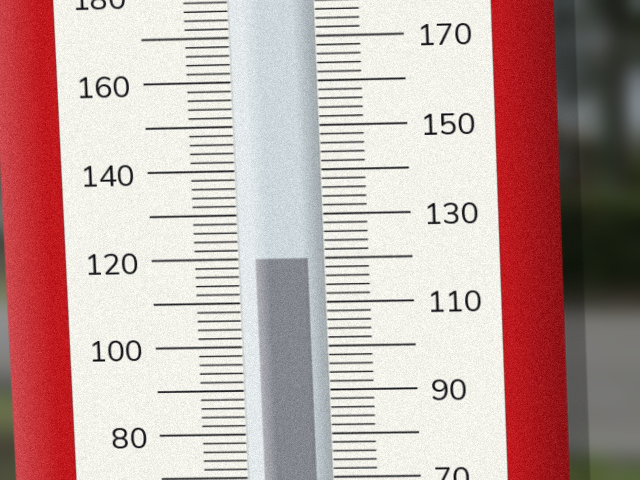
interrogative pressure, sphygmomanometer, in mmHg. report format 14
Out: 120
